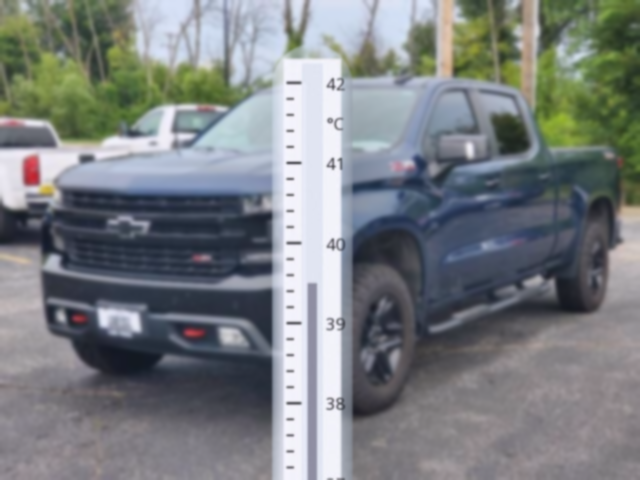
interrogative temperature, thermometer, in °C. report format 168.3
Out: 39.5
